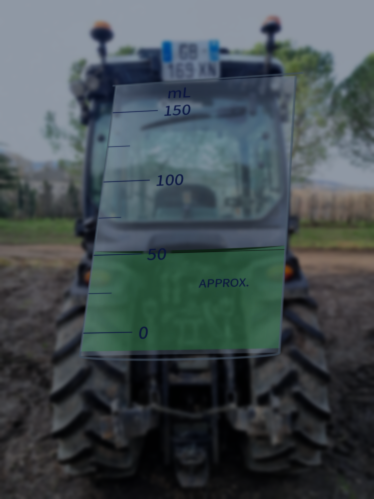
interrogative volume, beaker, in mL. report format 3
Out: 50
